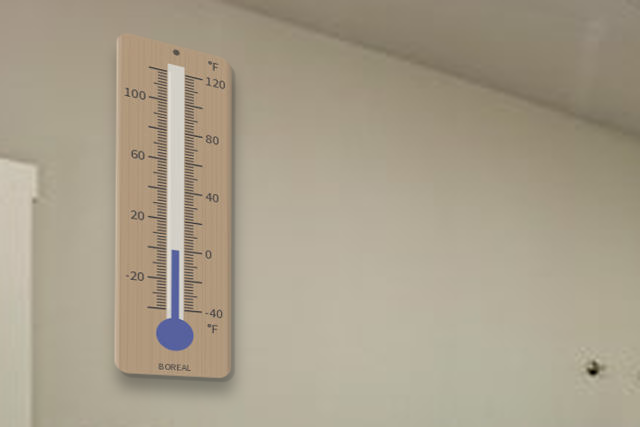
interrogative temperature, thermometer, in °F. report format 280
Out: 0
